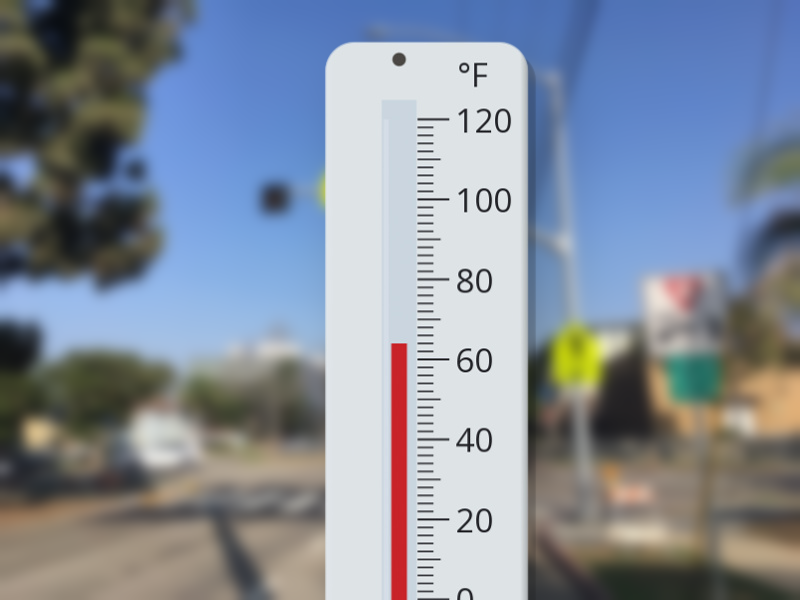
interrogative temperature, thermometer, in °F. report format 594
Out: 64
